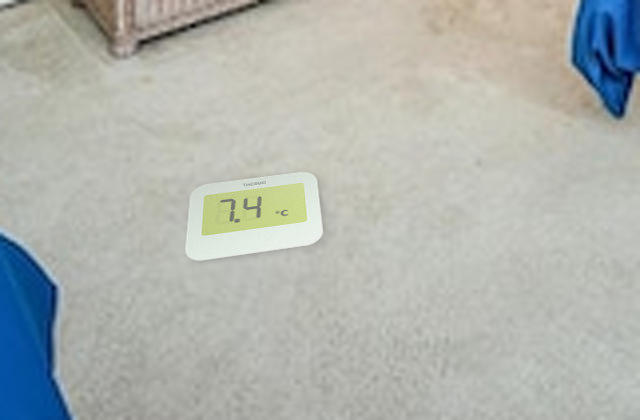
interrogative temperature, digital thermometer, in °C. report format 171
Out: 7.4
